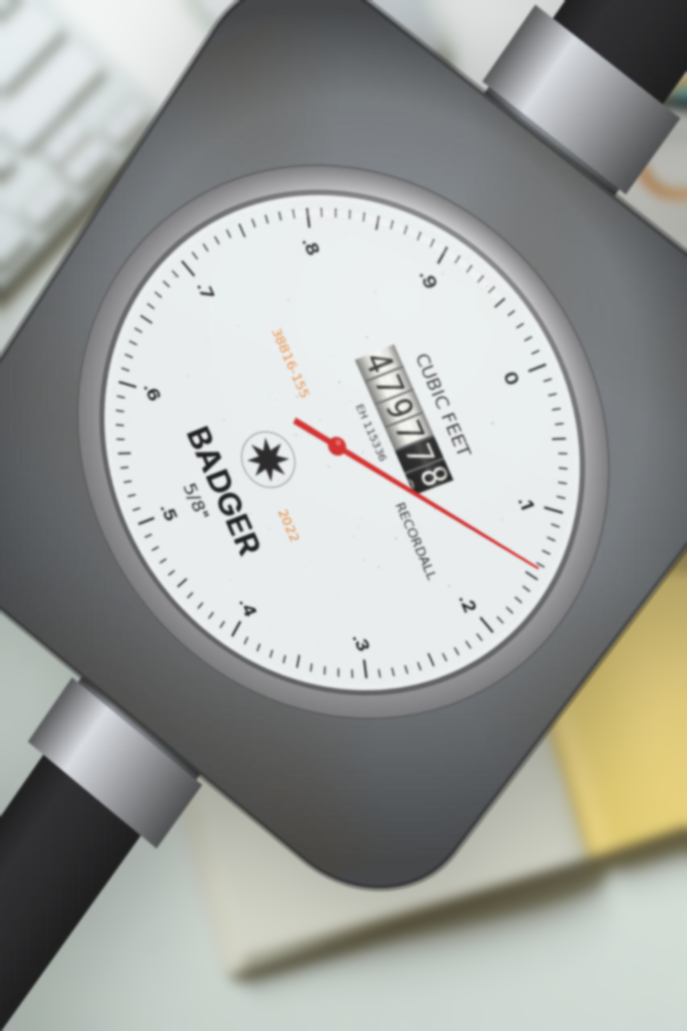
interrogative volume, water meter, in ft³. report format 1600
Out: 479778.14
